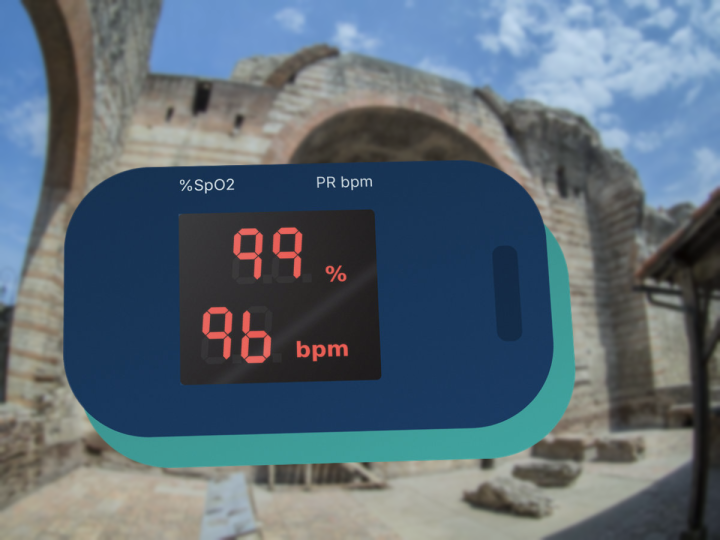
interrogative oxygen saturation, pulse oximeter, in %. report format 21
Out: 99
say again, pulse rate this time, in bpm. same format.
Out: 96
